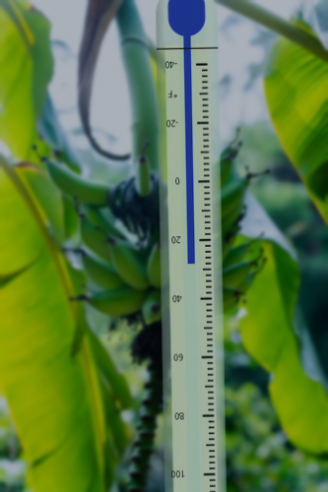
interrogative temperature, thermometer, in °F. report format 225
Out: 28
